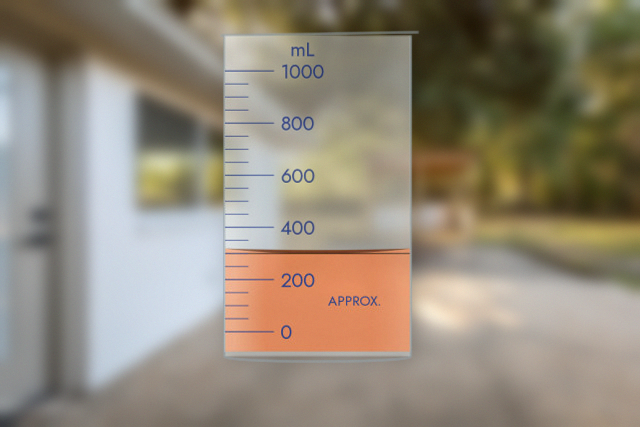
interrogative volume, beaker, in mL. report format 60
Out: 300
